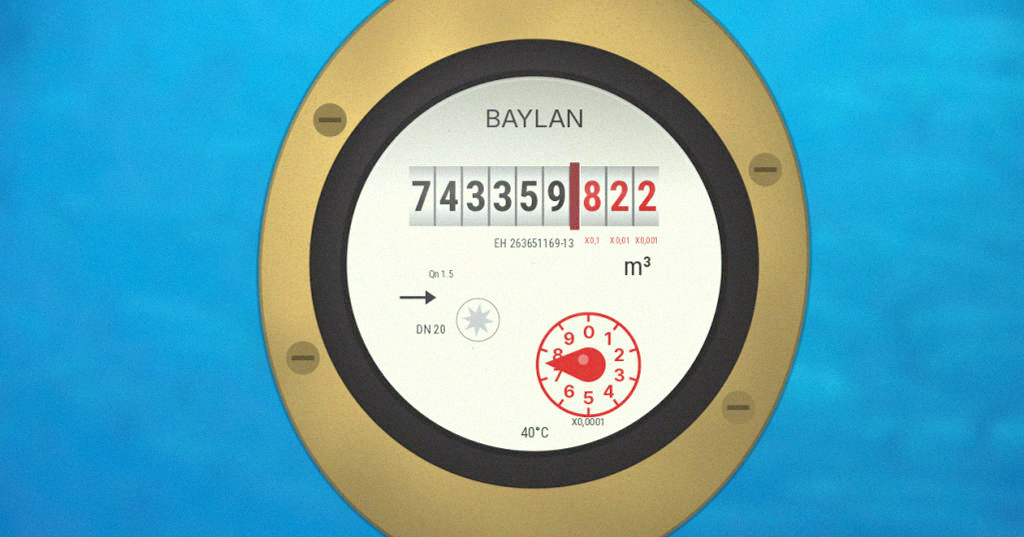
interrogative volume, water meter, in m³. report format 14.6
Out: 743359.8227
